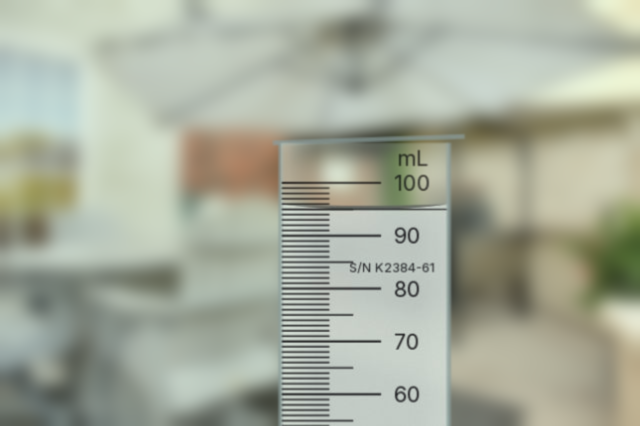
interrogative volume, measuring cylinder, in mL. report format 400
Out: 95
